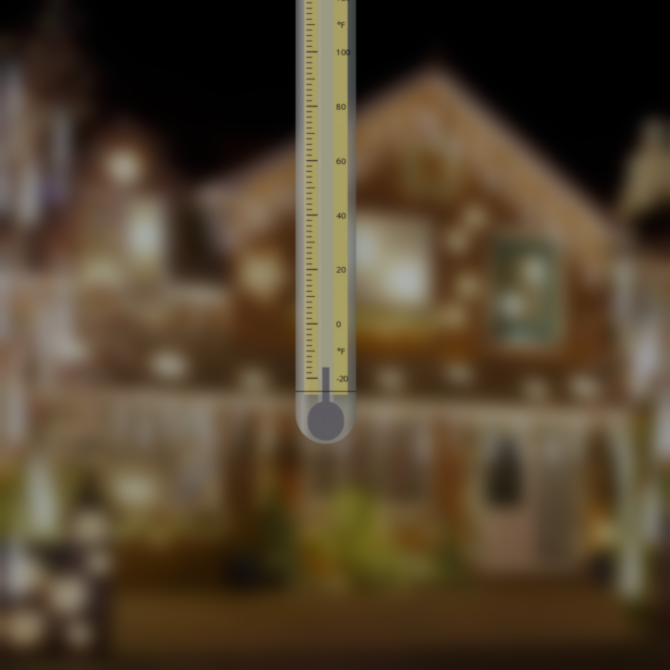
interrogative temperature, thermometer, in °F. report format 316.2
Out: -16
